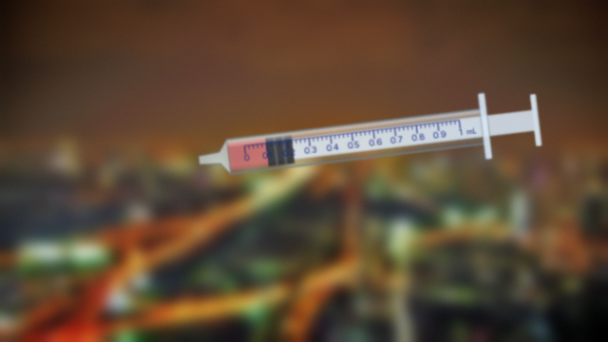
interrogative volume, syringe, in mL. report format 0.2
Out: 0.1
